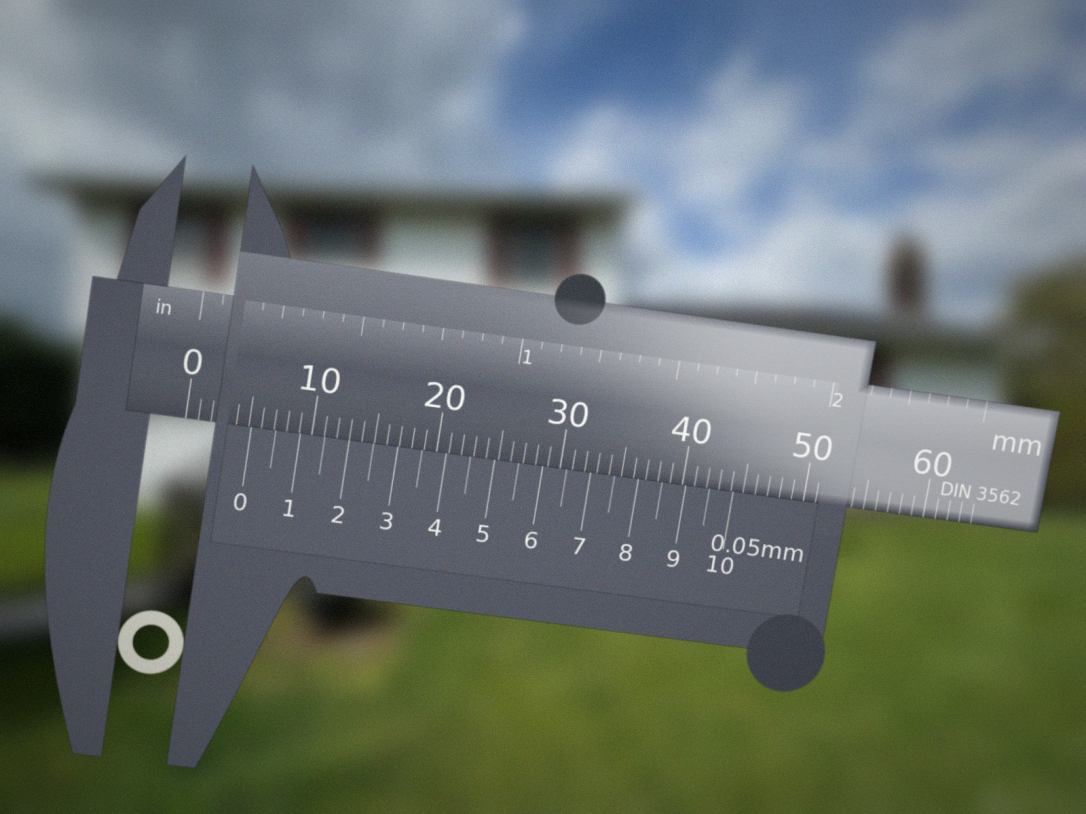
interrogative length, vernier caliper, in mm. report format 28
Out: 5.2
